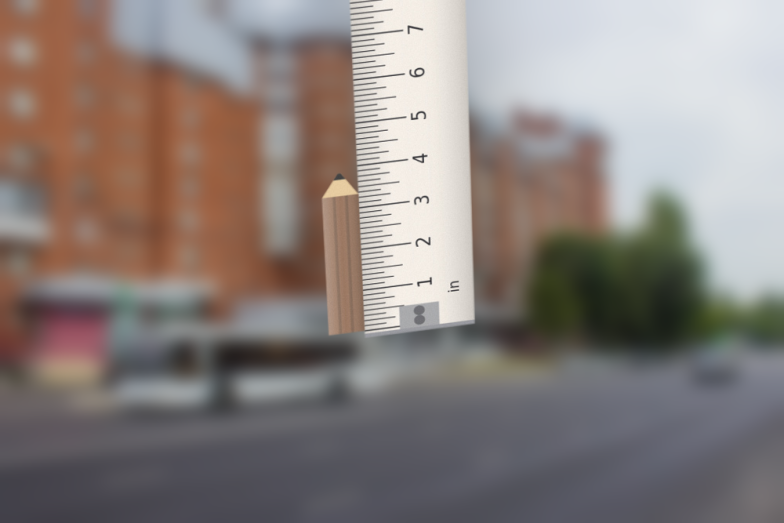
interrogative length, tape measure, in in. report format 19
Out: 3.875
